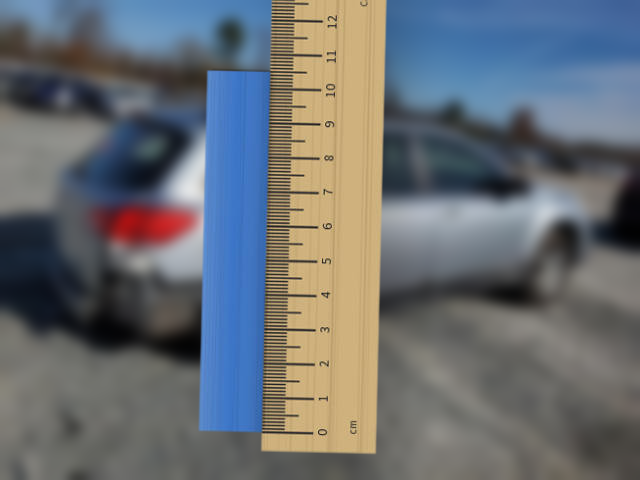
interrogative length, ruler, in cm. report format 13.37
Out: 10.5
